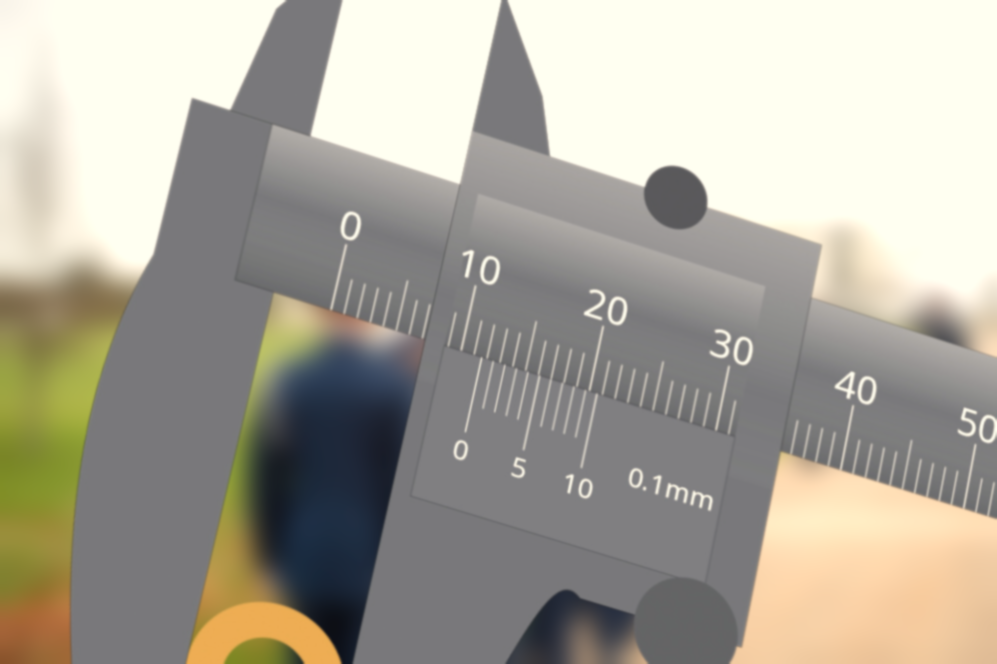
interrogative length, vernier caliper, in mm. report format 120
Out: 11.6
